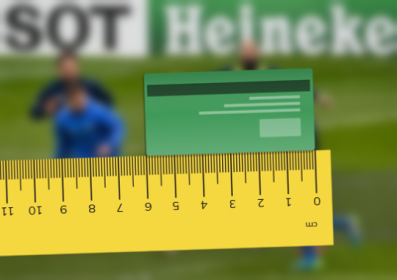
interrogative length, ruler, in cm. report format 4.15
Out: 6
